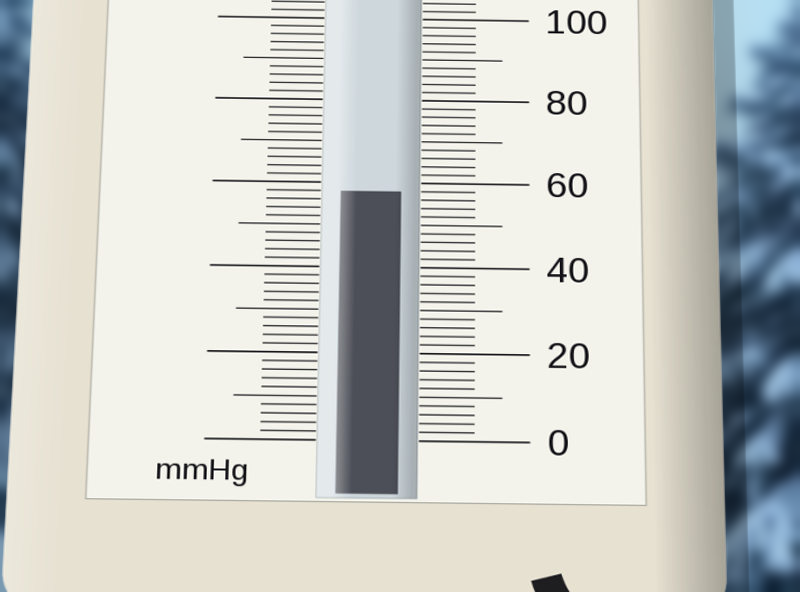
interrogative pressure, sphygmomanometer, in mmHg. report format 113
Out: 58
